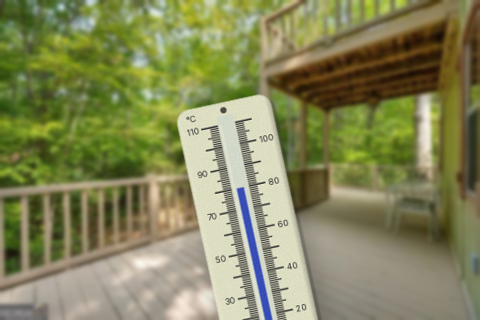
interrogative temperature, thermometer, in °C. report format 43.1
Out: 80
